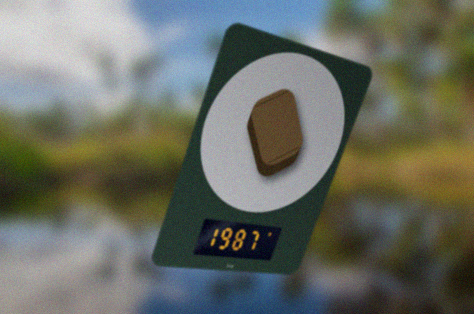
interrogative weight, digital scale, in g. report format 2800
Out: 1987
